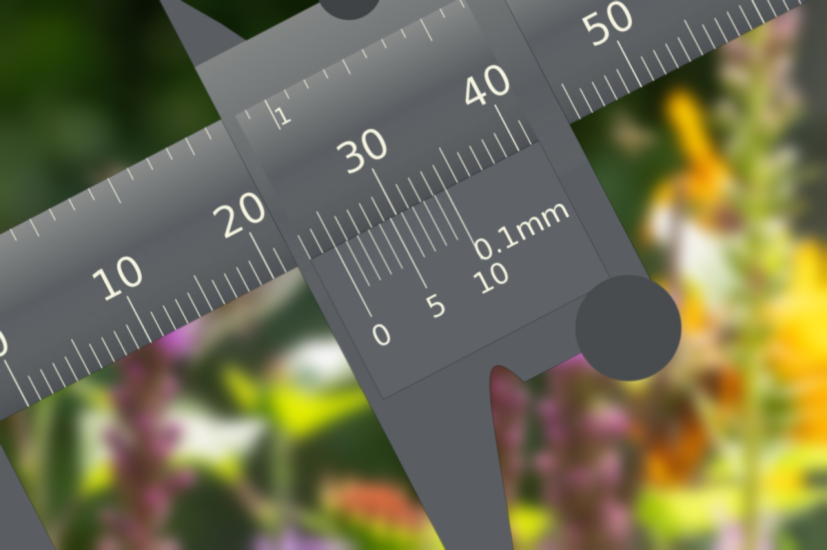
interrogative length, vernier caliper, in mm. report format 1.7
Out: 25.0
